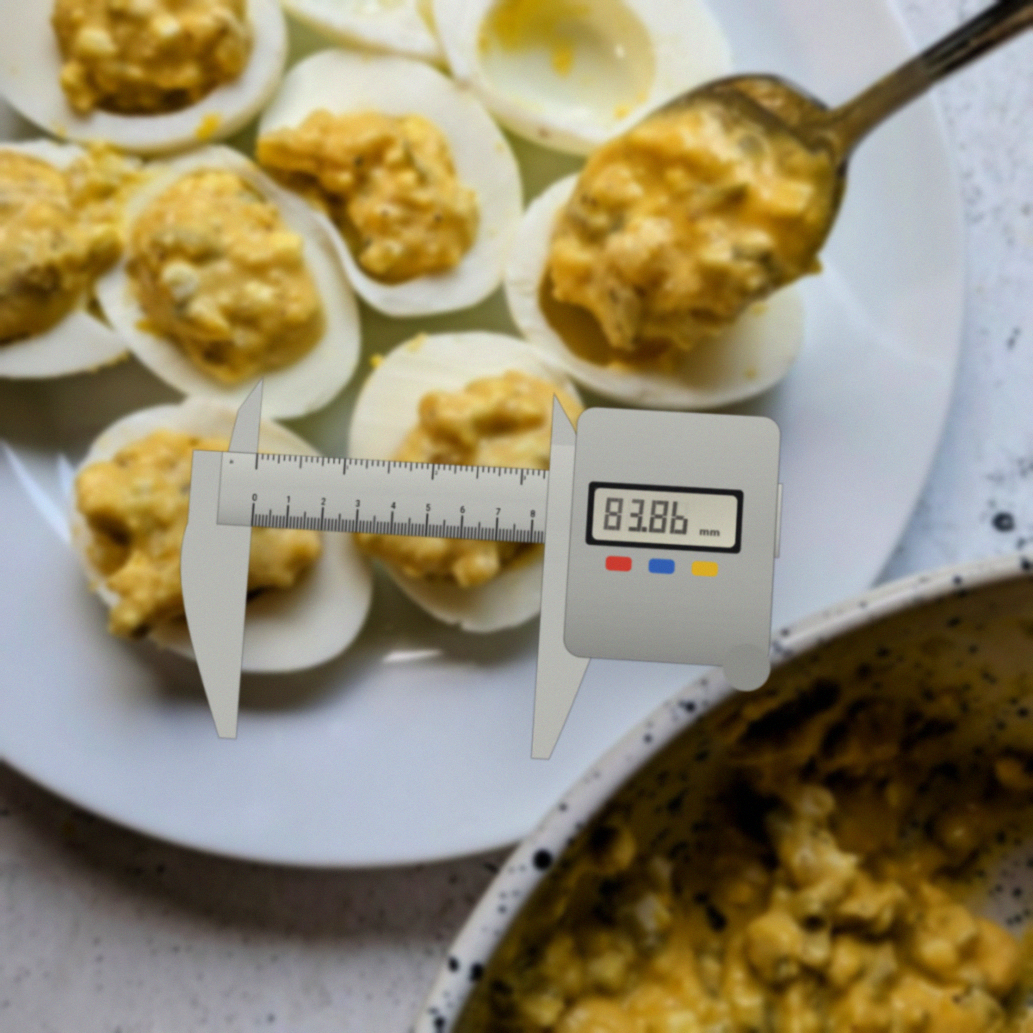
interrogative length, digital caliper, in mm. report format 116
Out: 83.86
